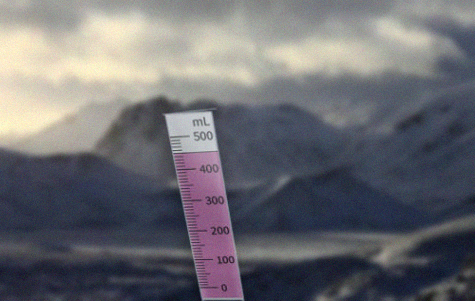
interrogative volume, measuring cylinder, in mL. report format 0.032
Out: 450
